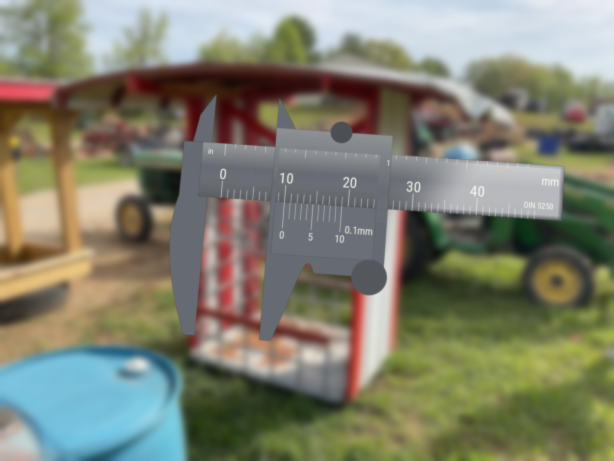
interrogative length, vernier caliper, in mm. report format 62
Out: 10.0
